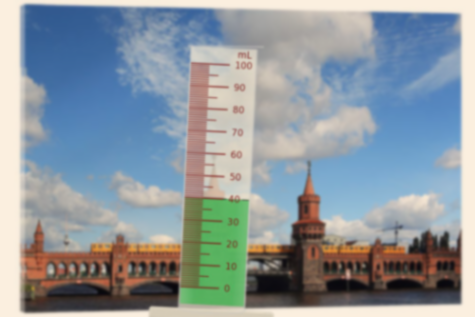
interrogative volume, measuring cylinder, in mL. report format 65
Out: 40
